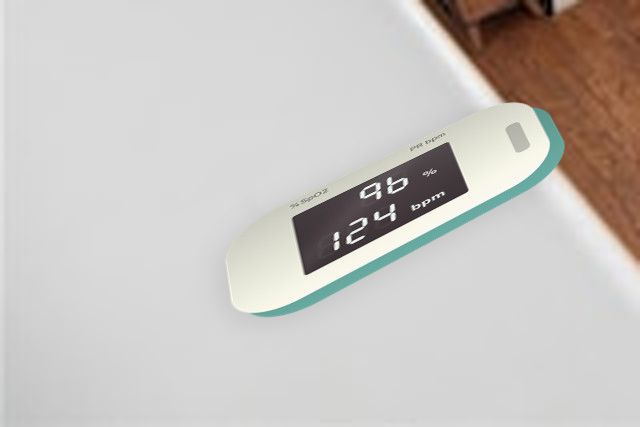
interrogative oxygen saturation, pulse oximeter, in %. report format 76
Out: 96
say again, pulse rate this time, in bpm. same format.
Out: 124
